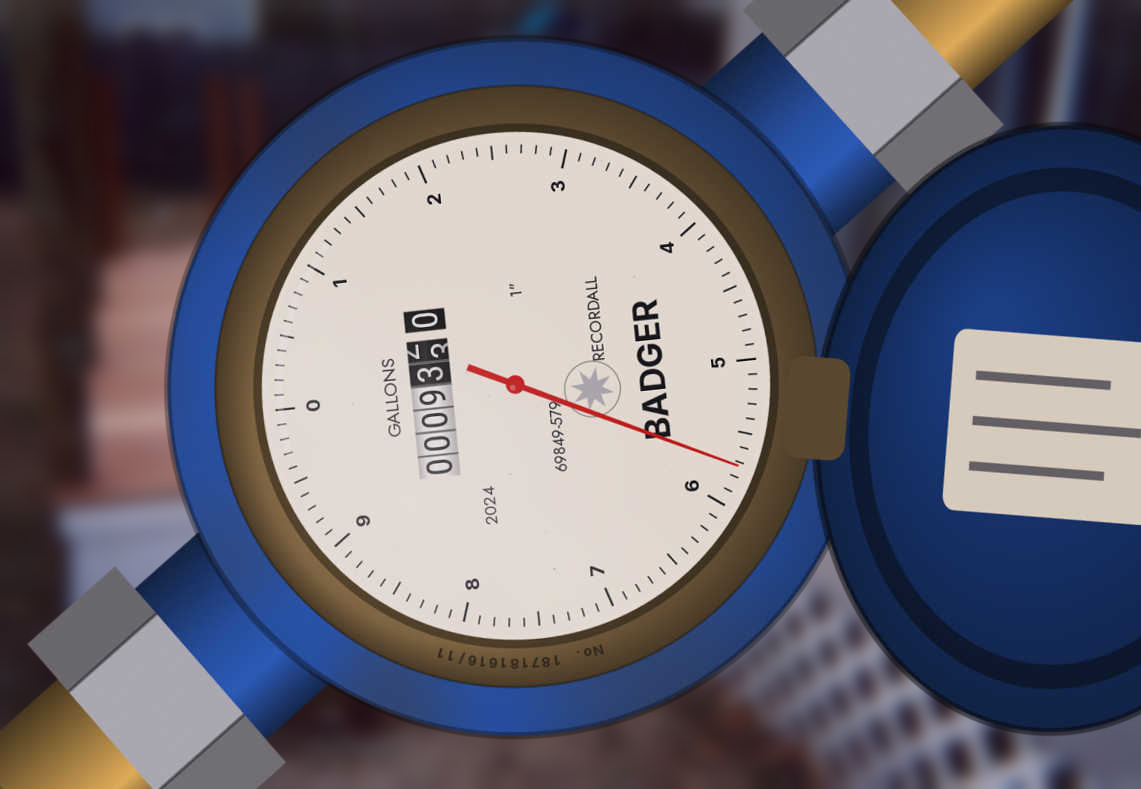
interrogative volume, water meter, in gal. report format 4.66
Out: 9325.7
